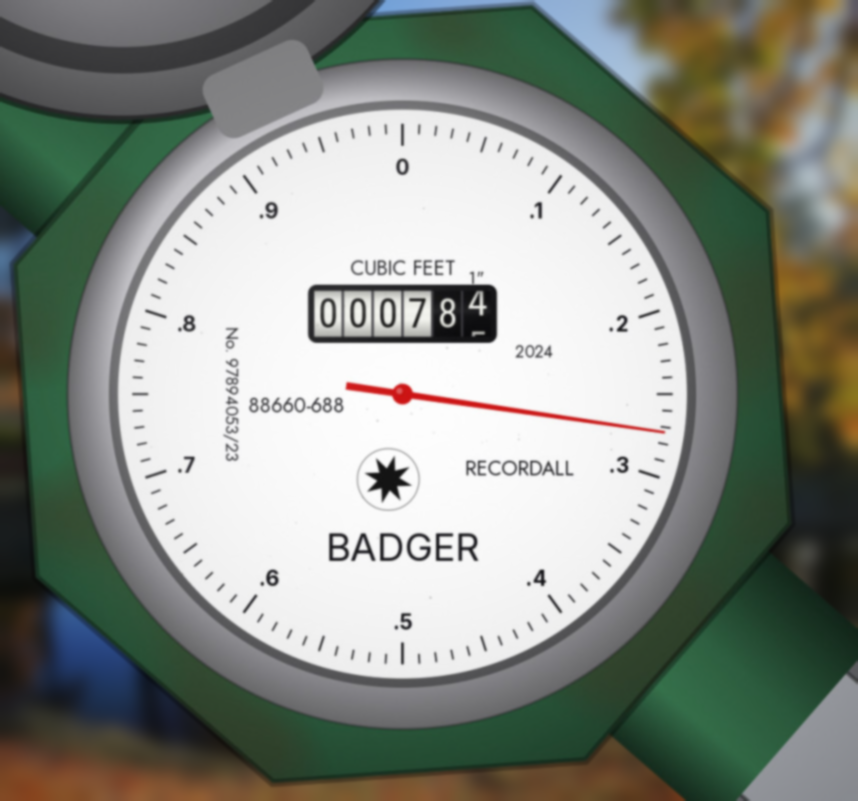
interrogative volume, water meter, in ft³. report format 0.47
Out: 784.27
